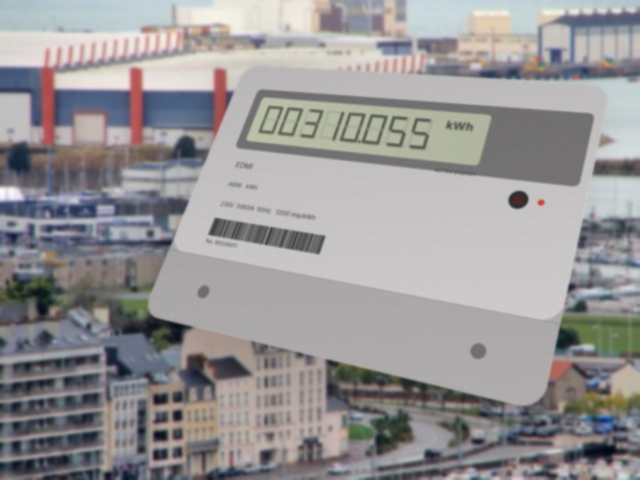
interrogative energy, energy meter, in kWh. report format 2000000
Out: 310.055
